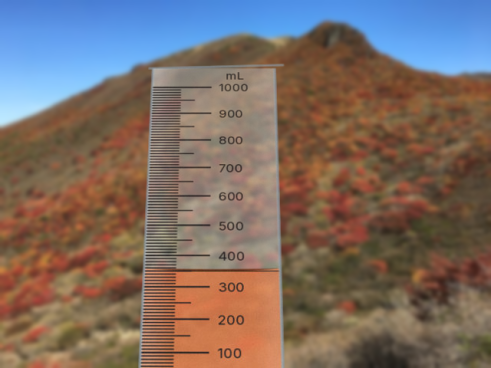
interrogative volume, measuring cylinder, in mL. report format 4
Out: 350
